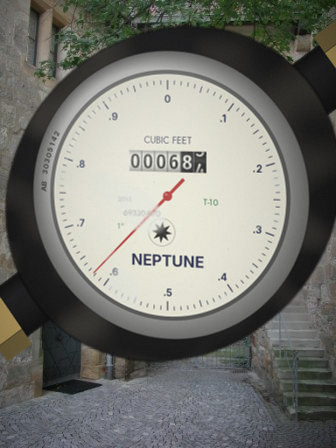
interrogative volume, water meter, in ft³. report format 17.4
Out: 683.62
